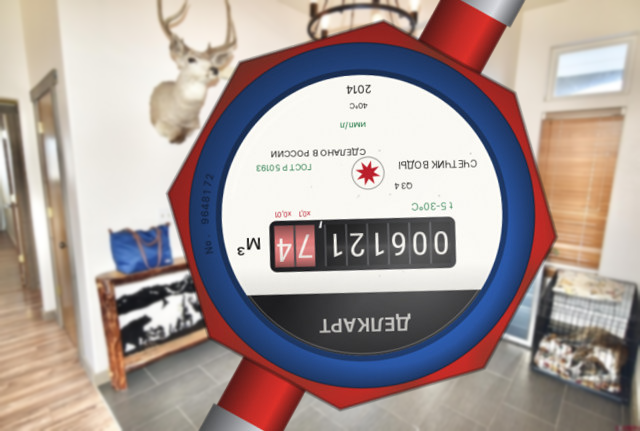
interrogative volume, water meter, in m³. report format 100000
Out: 6121.74
